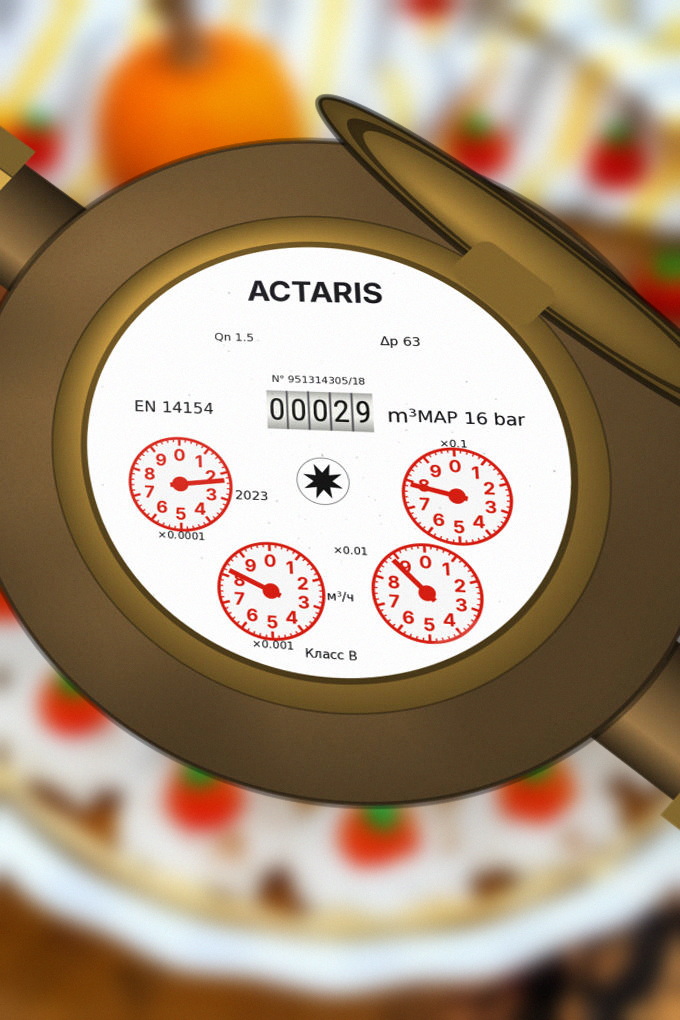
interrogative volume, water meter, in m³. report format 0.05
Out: 29.7882
